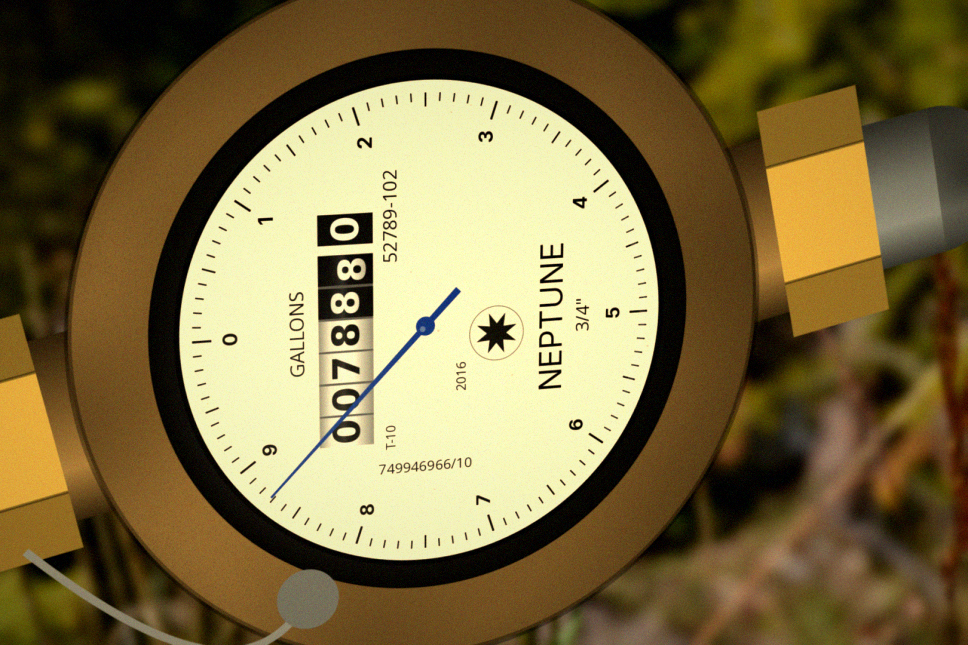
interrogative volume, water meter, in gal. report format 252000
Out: 78878.7
